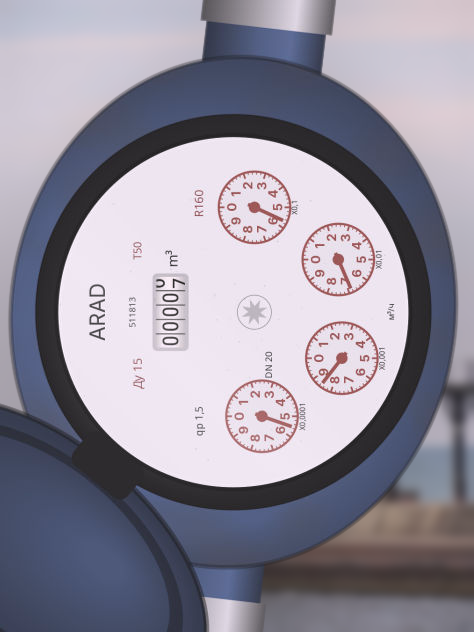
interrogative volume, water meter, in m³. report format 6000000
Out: 6.5685
